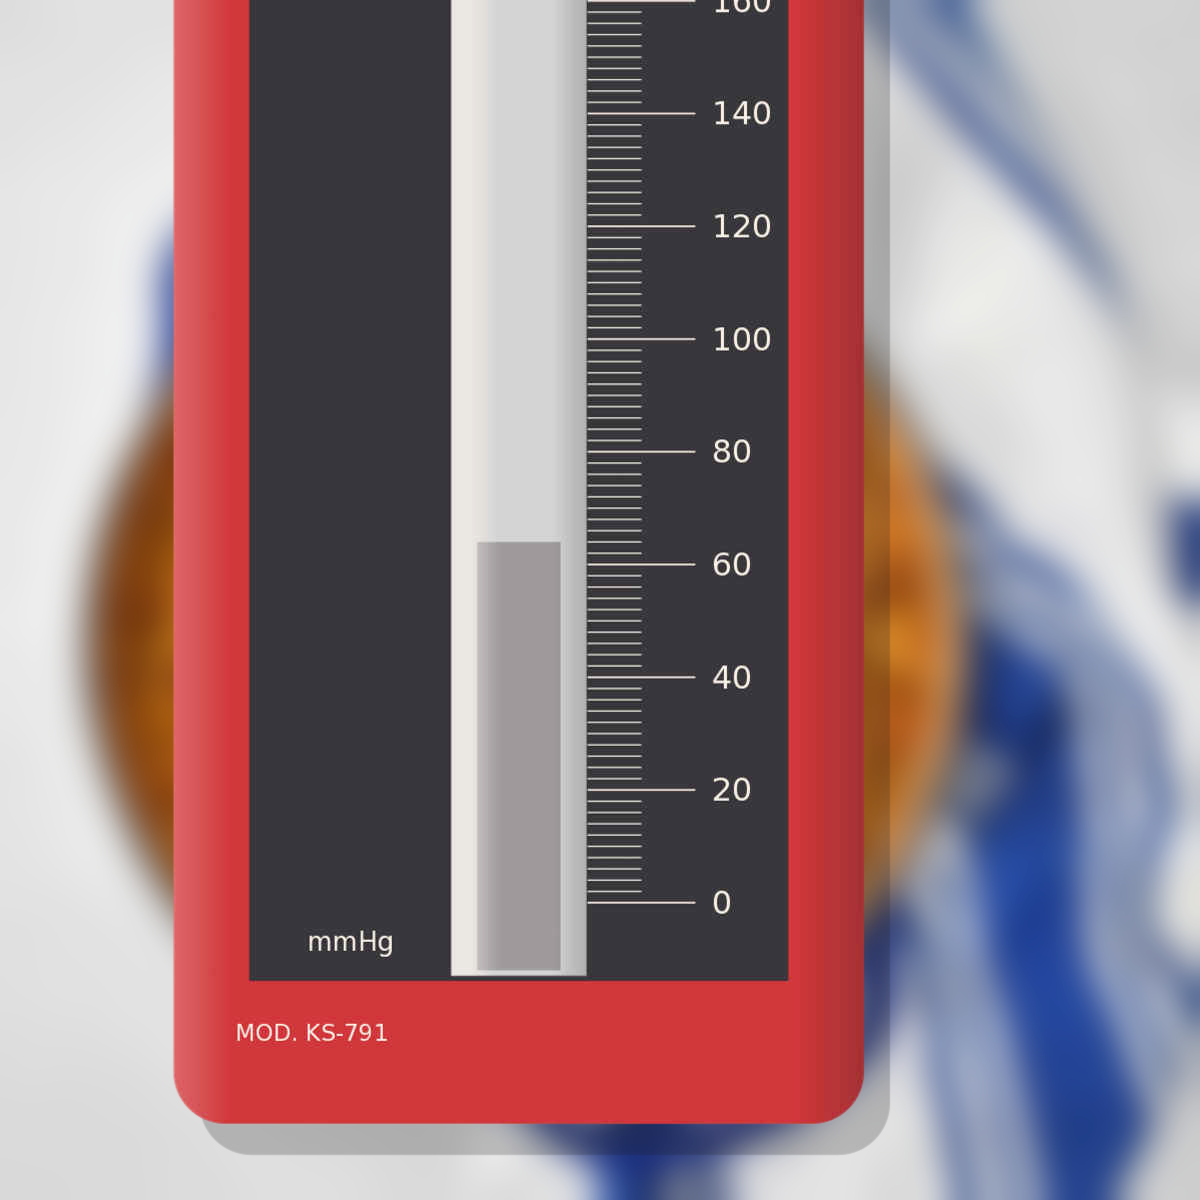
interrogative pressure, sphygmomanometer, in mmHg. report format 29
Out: 64
